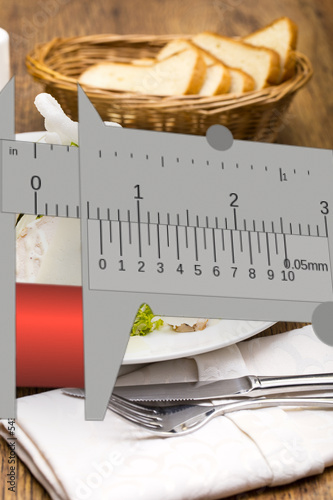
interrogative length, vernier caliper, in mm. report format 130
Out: 6.2
